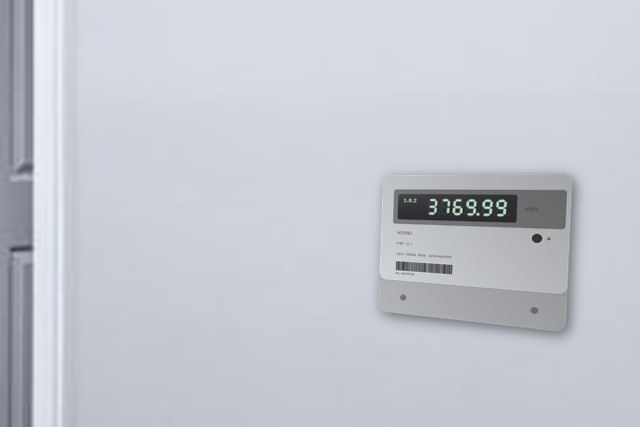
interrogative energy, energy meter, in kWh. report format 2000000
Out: 3769.99
